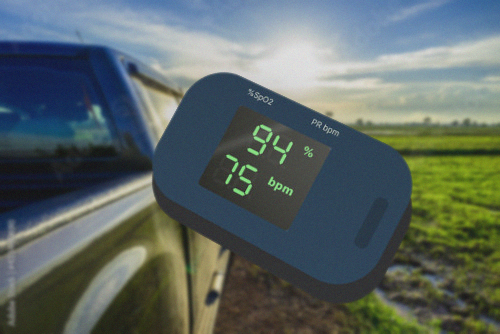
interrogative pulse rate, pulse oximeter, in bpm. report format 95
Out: 75
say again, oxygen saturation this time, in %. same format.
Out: 94
